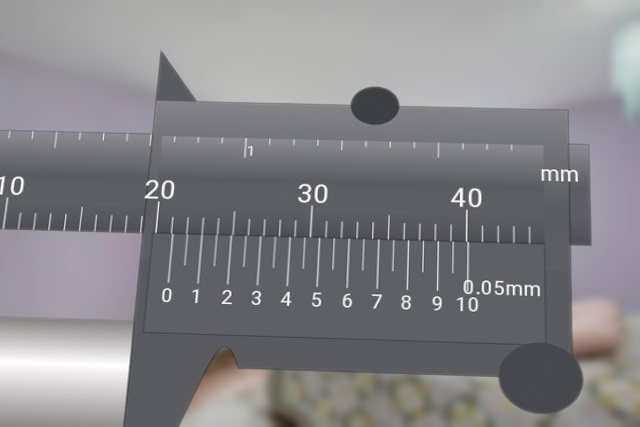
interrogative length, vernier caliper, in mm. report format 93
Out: 21.1
